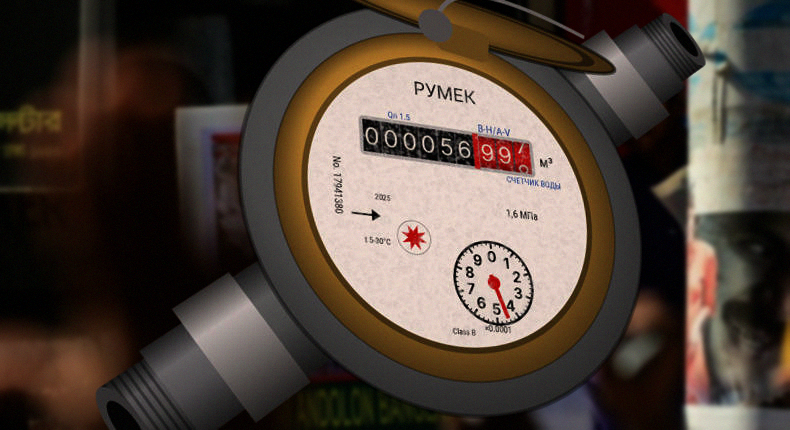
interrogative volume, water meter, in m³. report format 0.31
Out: 56.9974
